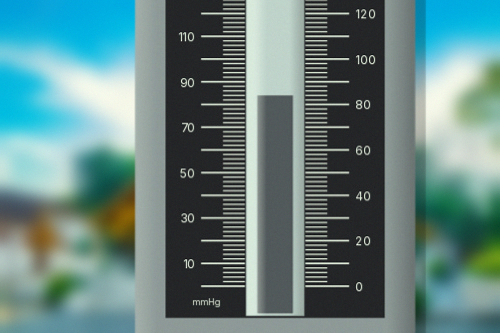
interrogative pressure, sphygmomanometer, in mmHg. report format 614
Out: 84
